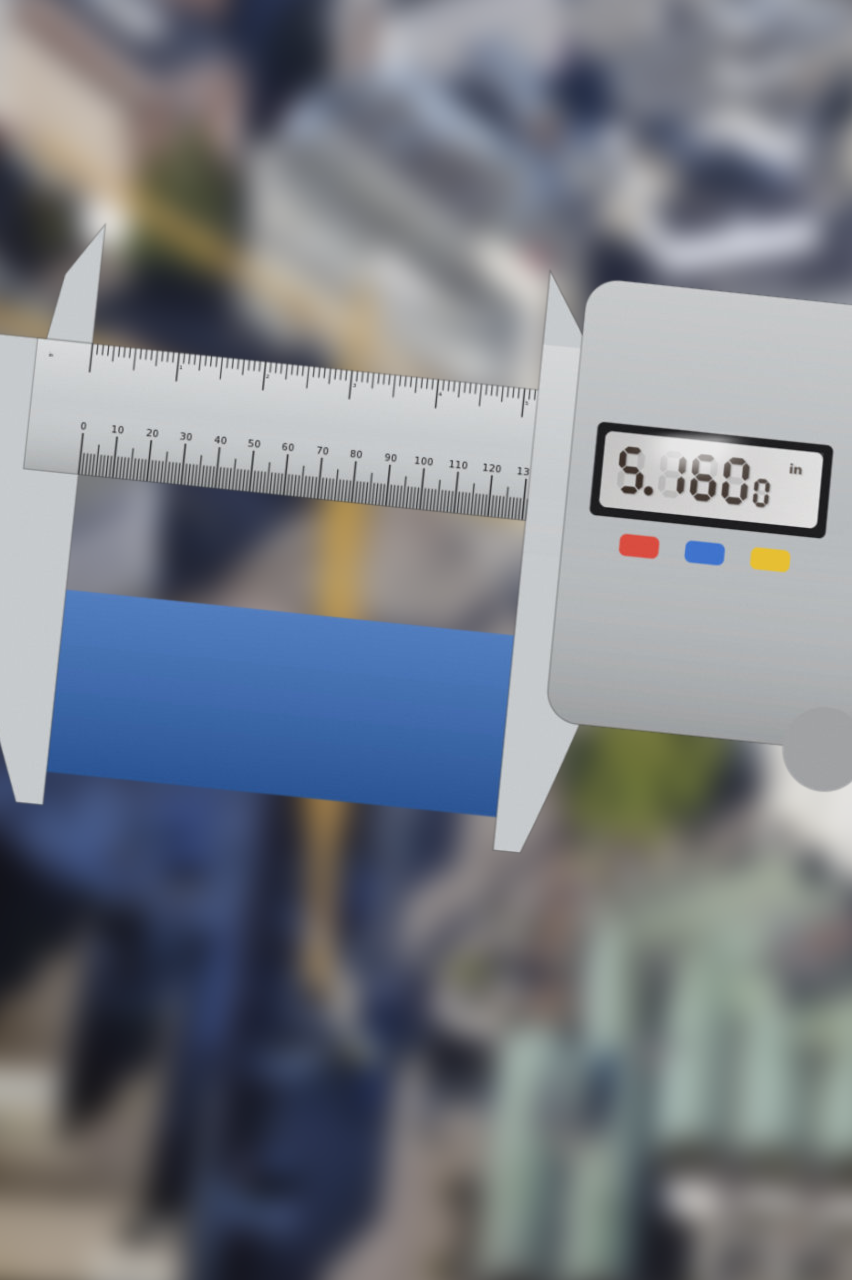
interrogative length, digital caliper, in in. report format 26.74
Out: 5.1600
